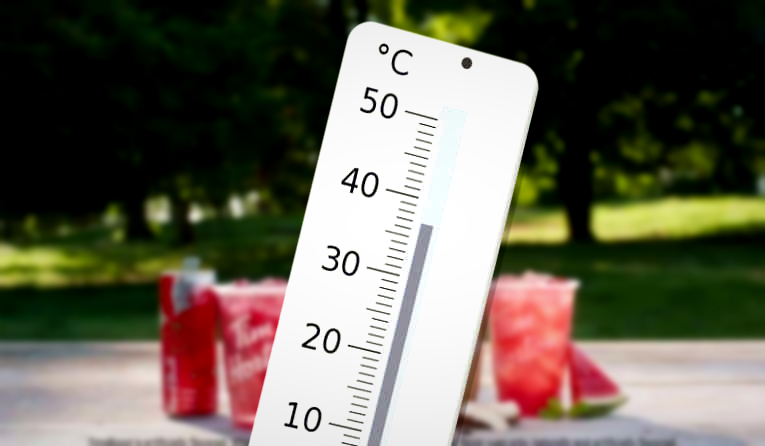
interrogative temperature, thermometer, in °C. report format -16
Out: 37
